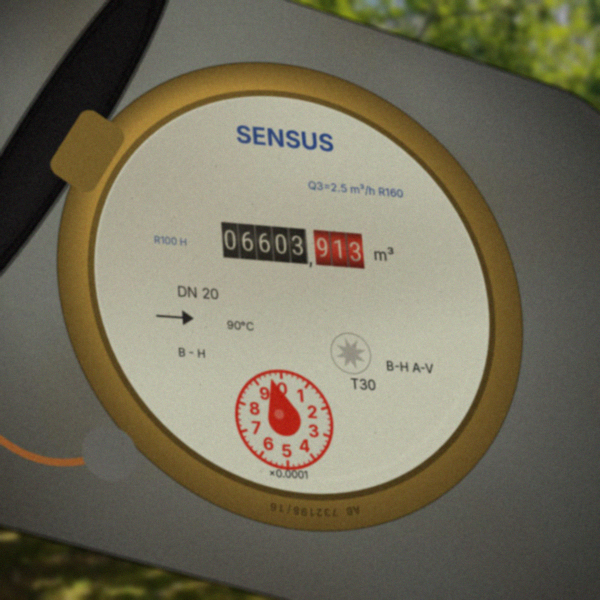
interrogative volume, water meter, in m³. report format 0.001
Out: 6603.9129
